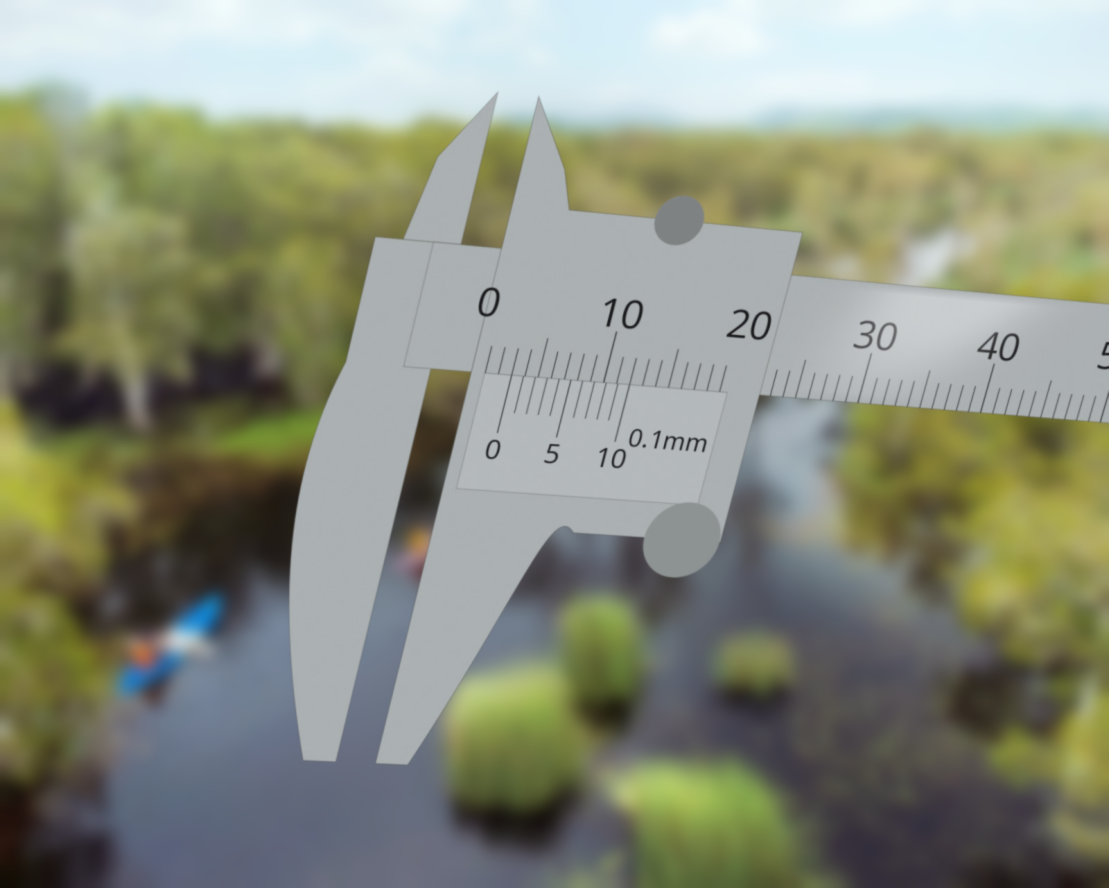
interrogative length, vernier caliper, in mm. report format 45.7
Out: 3.0
